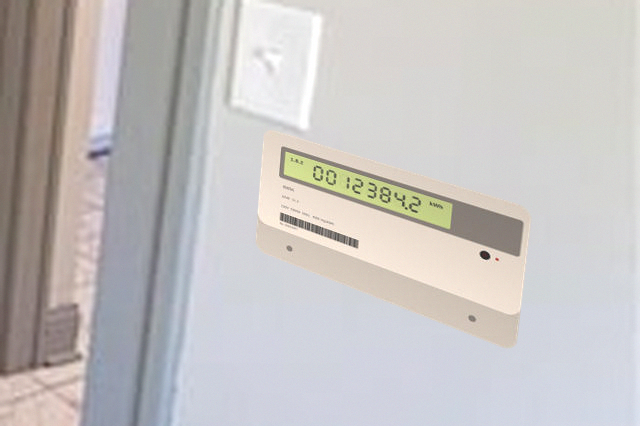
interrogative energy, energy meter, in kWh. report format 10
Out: 12384.2
